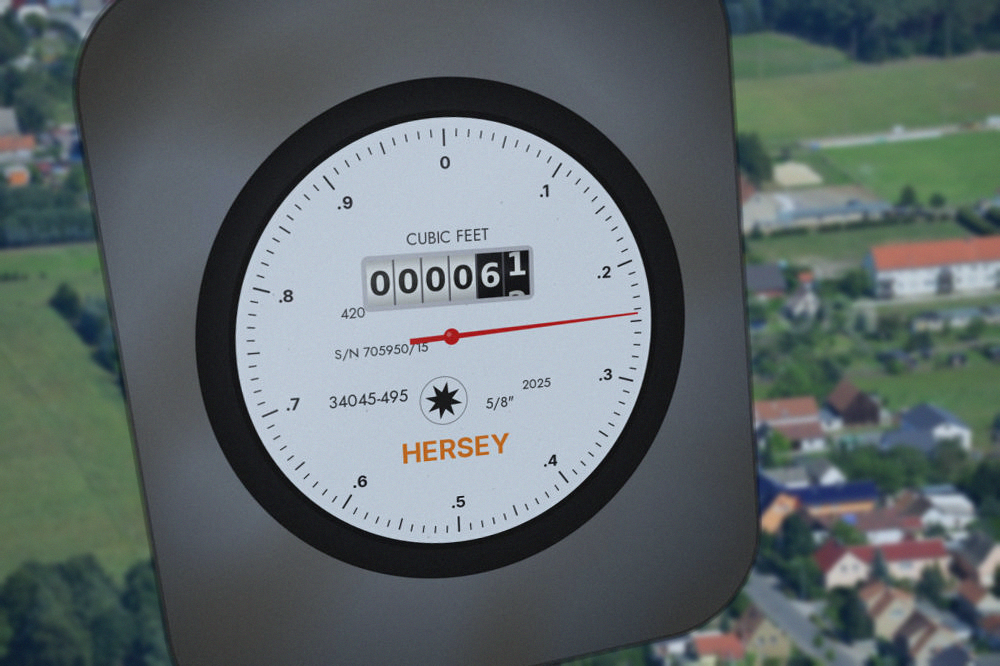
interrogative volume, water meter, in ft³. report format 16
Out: 61.24
